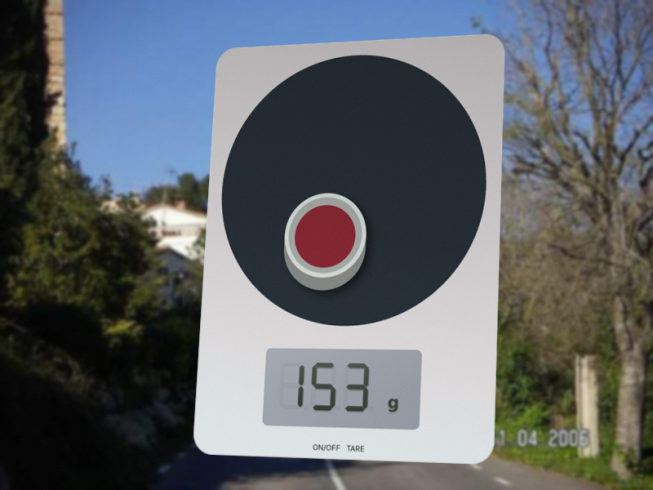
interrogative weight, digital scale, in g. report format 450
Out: 153
